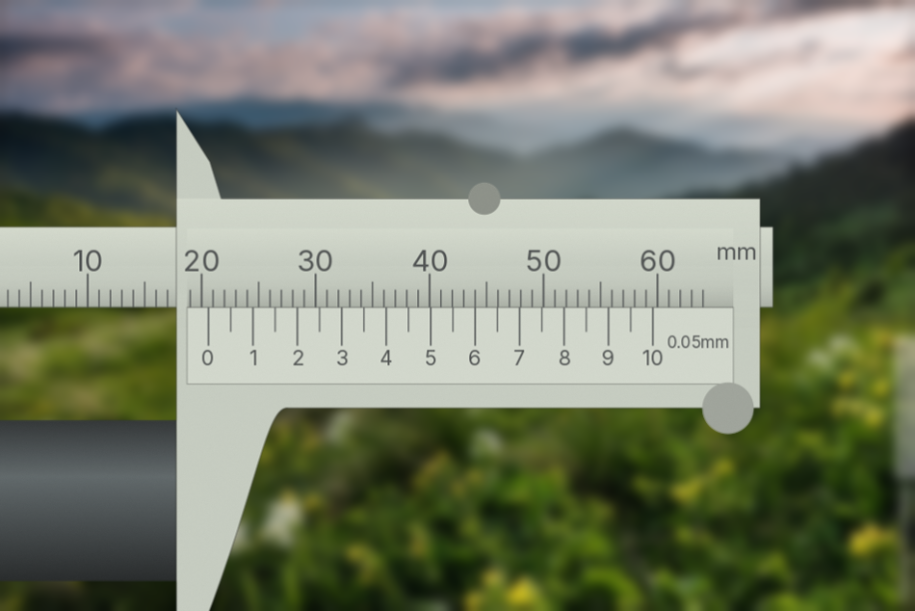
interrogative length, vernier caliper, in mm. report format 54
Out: 20.6
